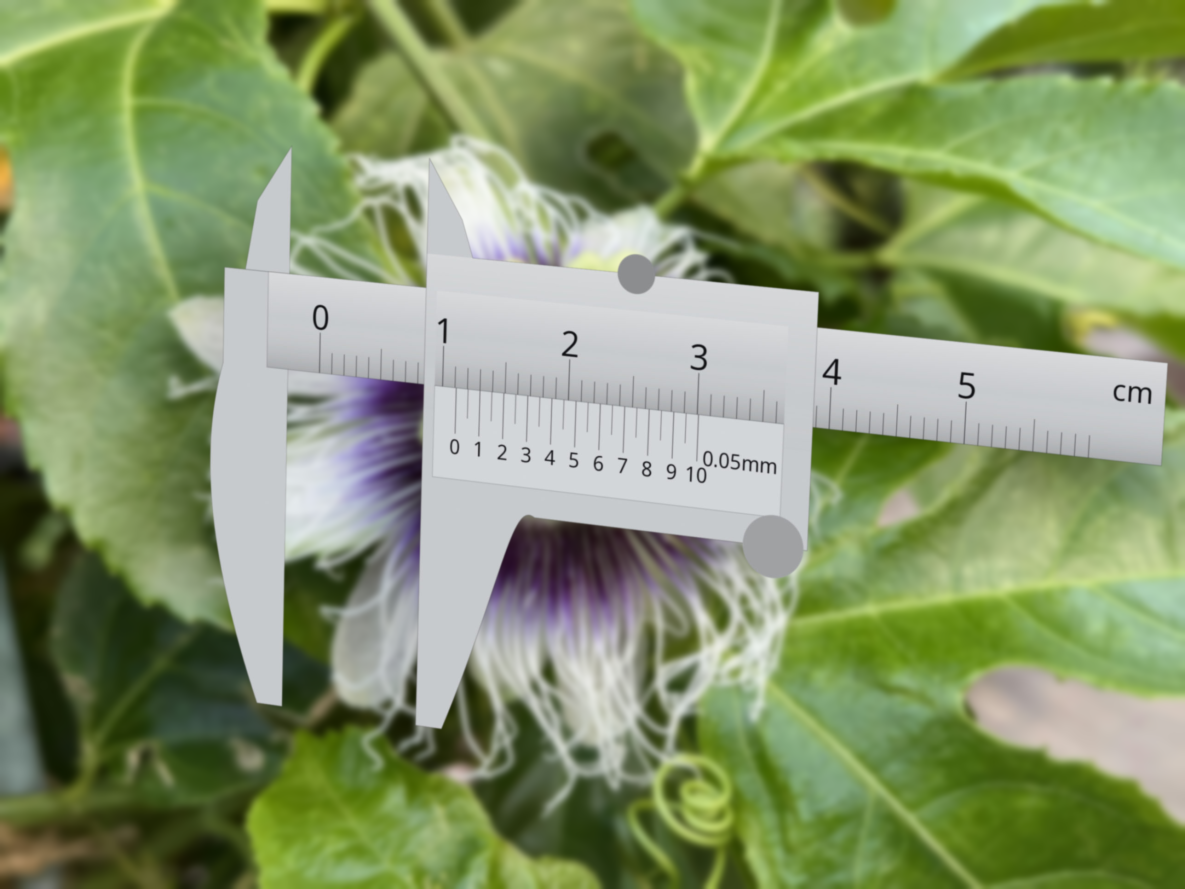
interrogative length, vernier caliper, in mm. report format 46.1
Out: 11.1
